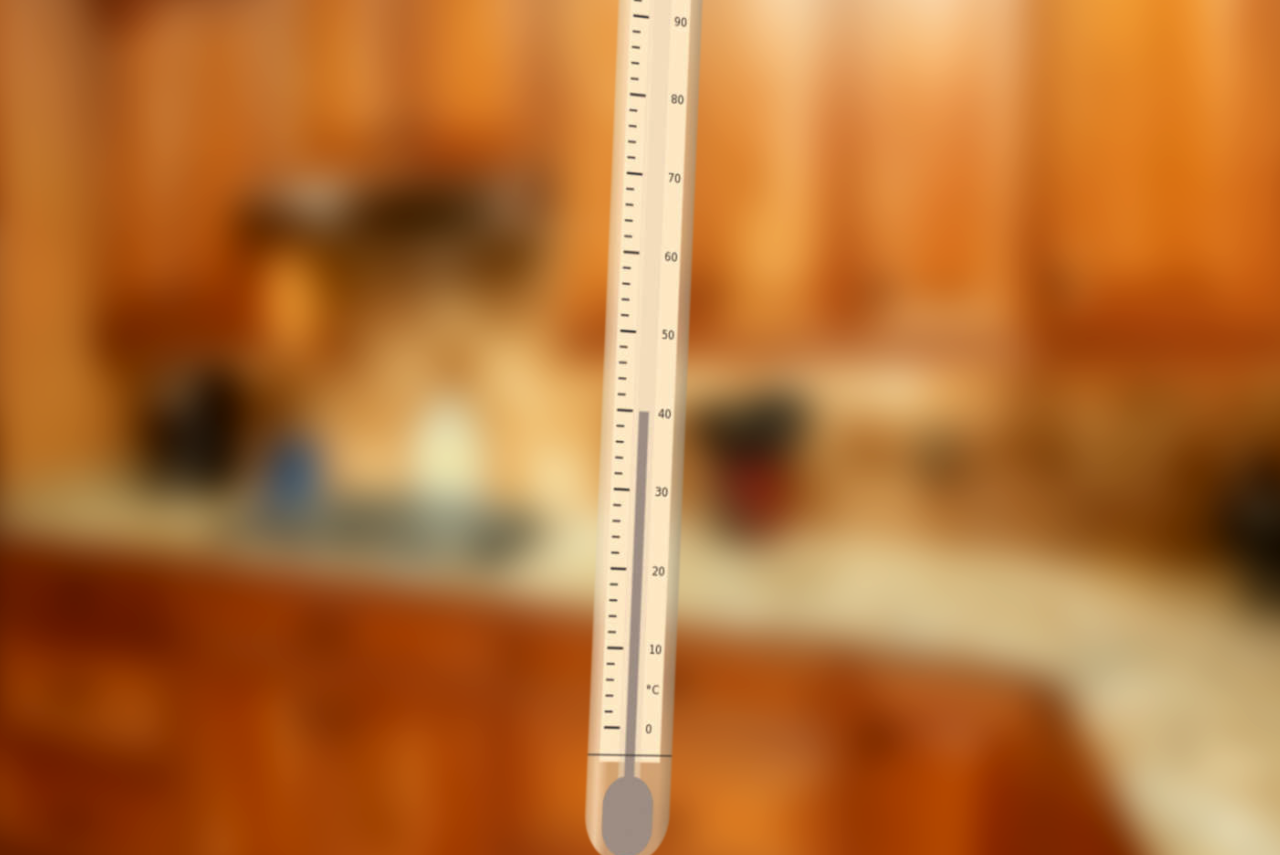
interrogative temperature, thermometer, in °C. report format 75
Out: 40
